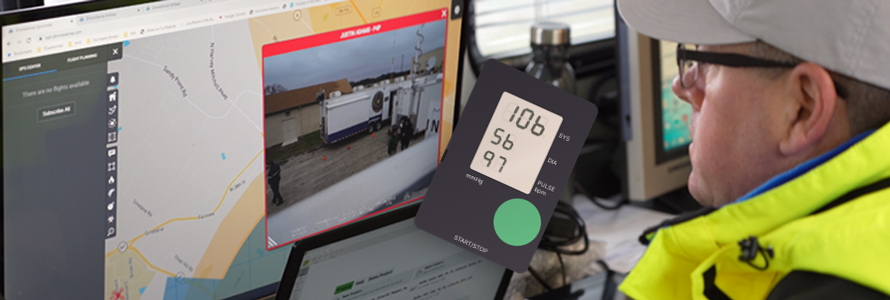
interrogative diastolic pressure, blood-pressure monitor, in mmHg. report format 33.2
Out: 56
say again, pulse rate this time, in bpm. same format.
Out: 97
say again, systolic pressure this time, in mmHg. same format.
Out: 106
